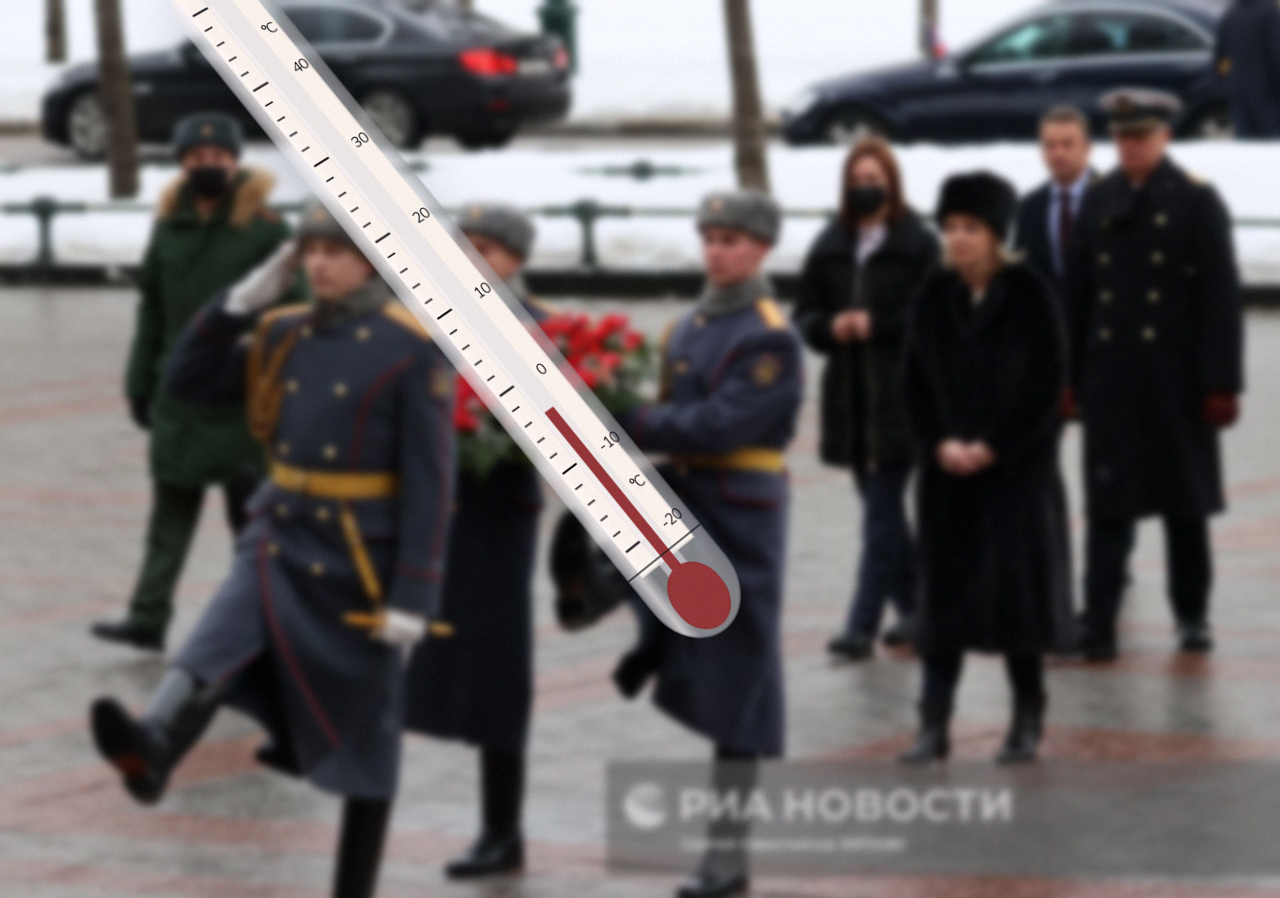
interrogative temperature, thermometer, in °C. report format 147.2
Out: -4
